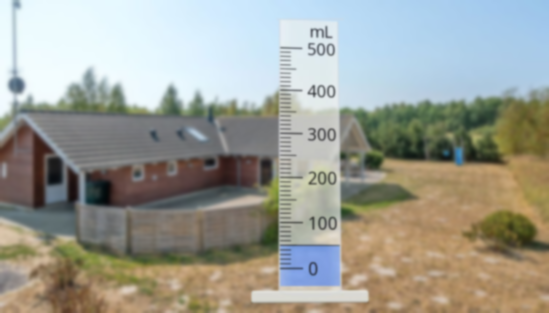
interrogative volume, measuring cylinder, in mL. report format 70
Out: 50
